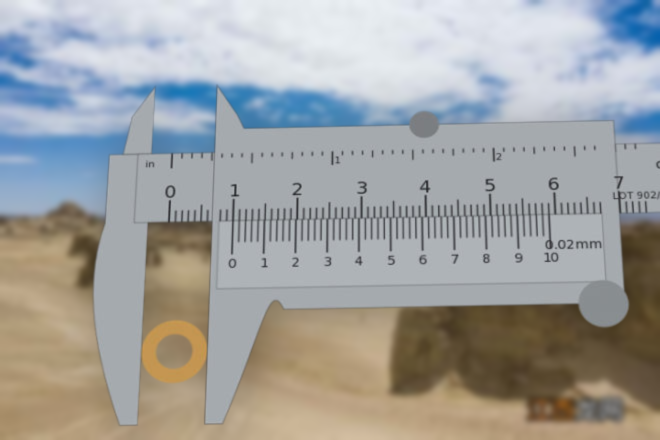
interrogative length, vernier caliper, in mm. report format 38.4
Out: 10.0
